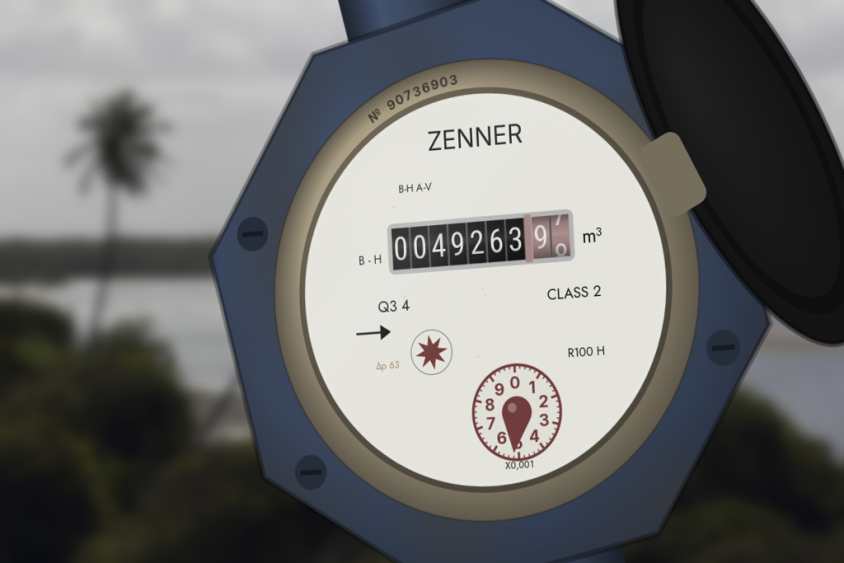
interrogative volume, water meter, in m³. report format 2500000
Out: 49263.975
